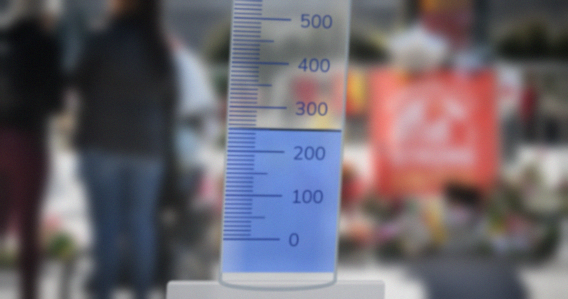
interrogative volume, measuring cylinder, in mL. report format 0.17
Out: 250
